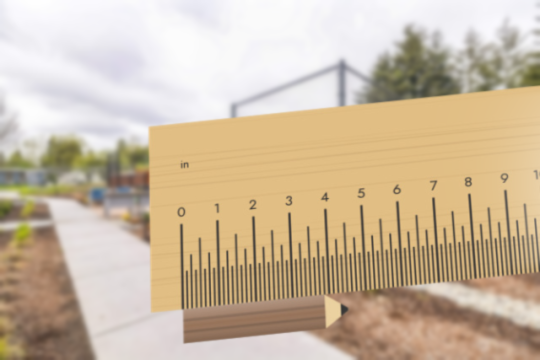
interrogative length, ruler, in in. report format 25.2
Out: 4.5
